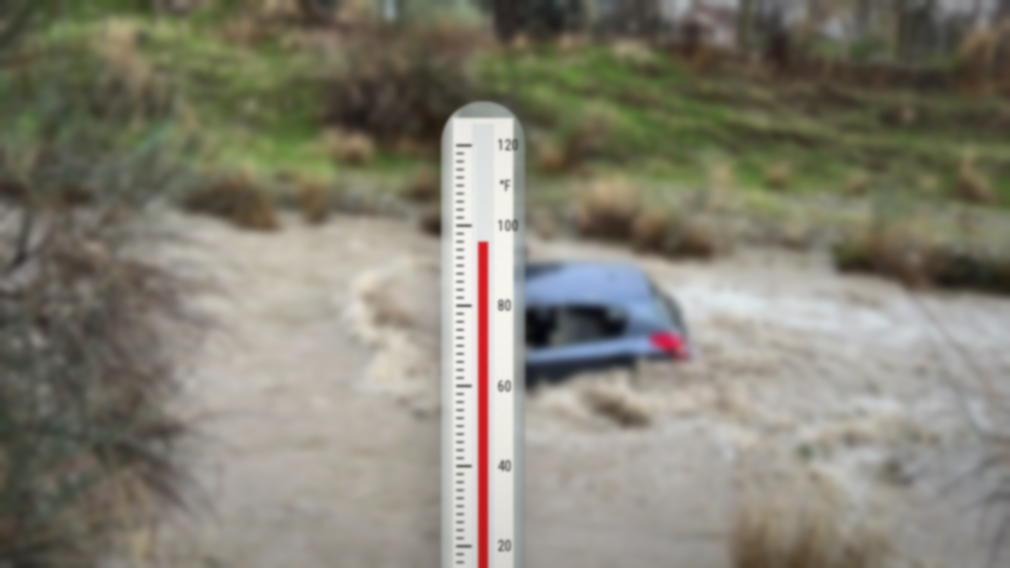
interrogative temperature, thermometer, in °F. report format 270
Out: 96
